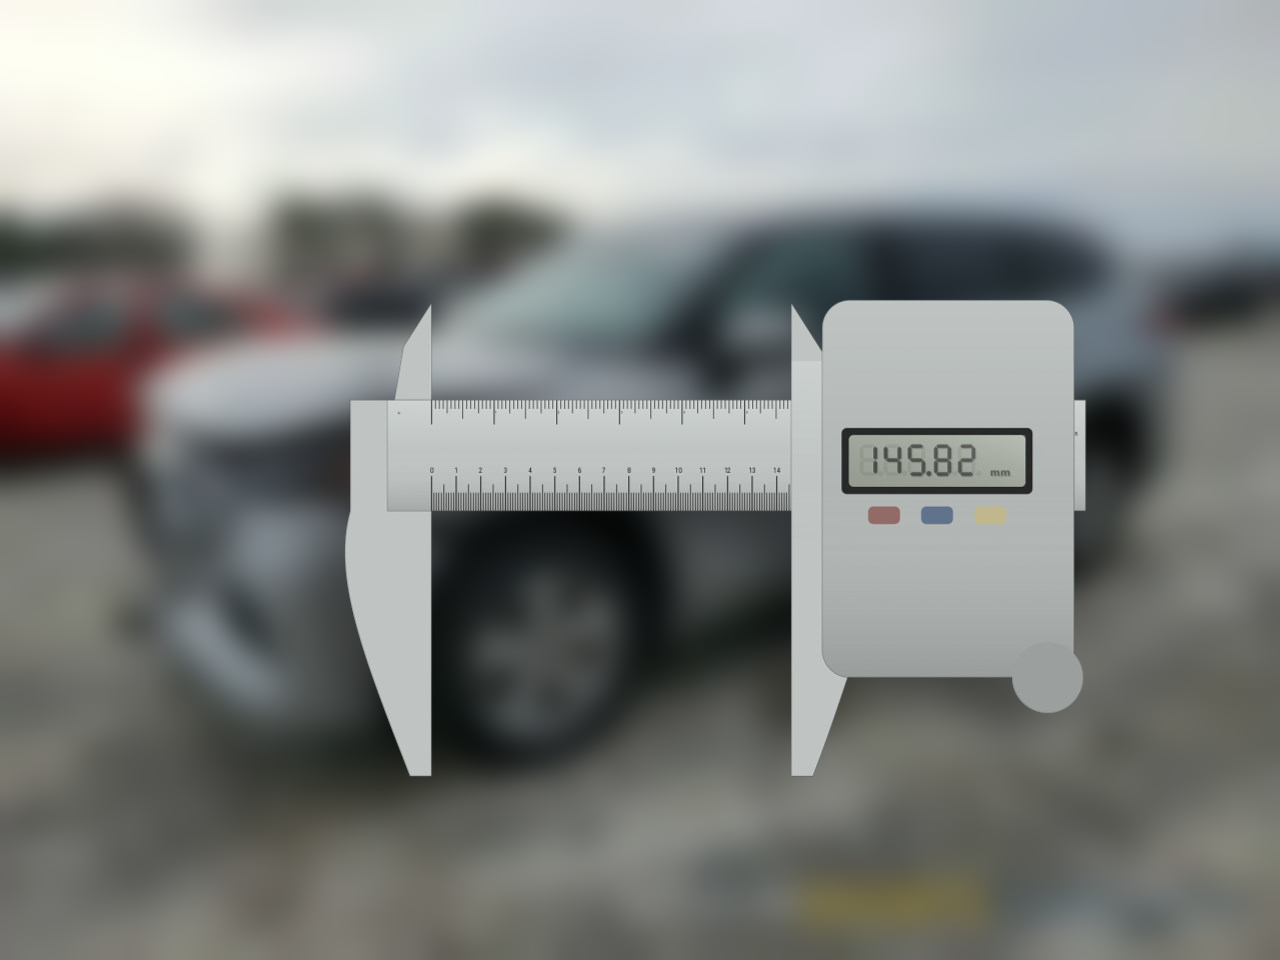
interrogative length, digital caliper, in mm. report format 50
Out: 145.82
